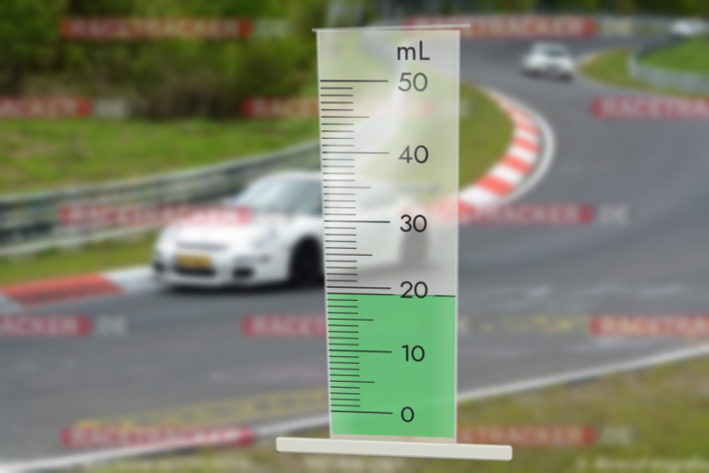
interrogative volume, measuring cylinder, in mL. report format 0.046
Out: 19
